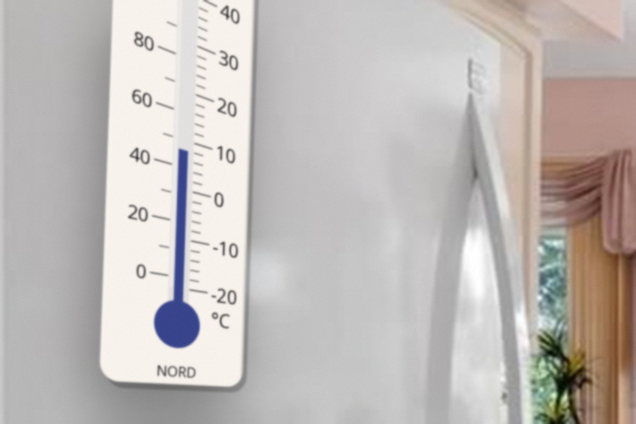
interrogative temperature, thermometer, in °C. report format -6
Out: 8
